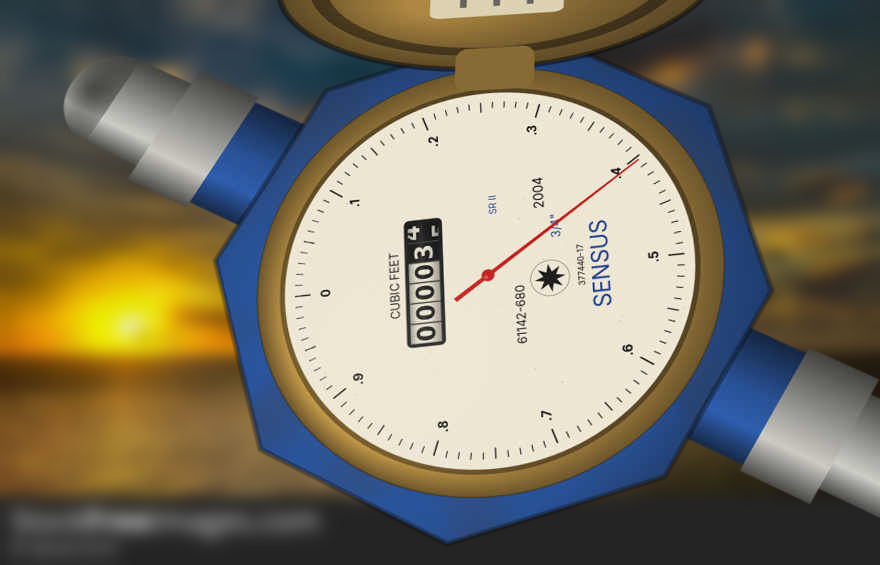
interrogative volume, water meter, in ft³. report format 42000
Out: 34.40
